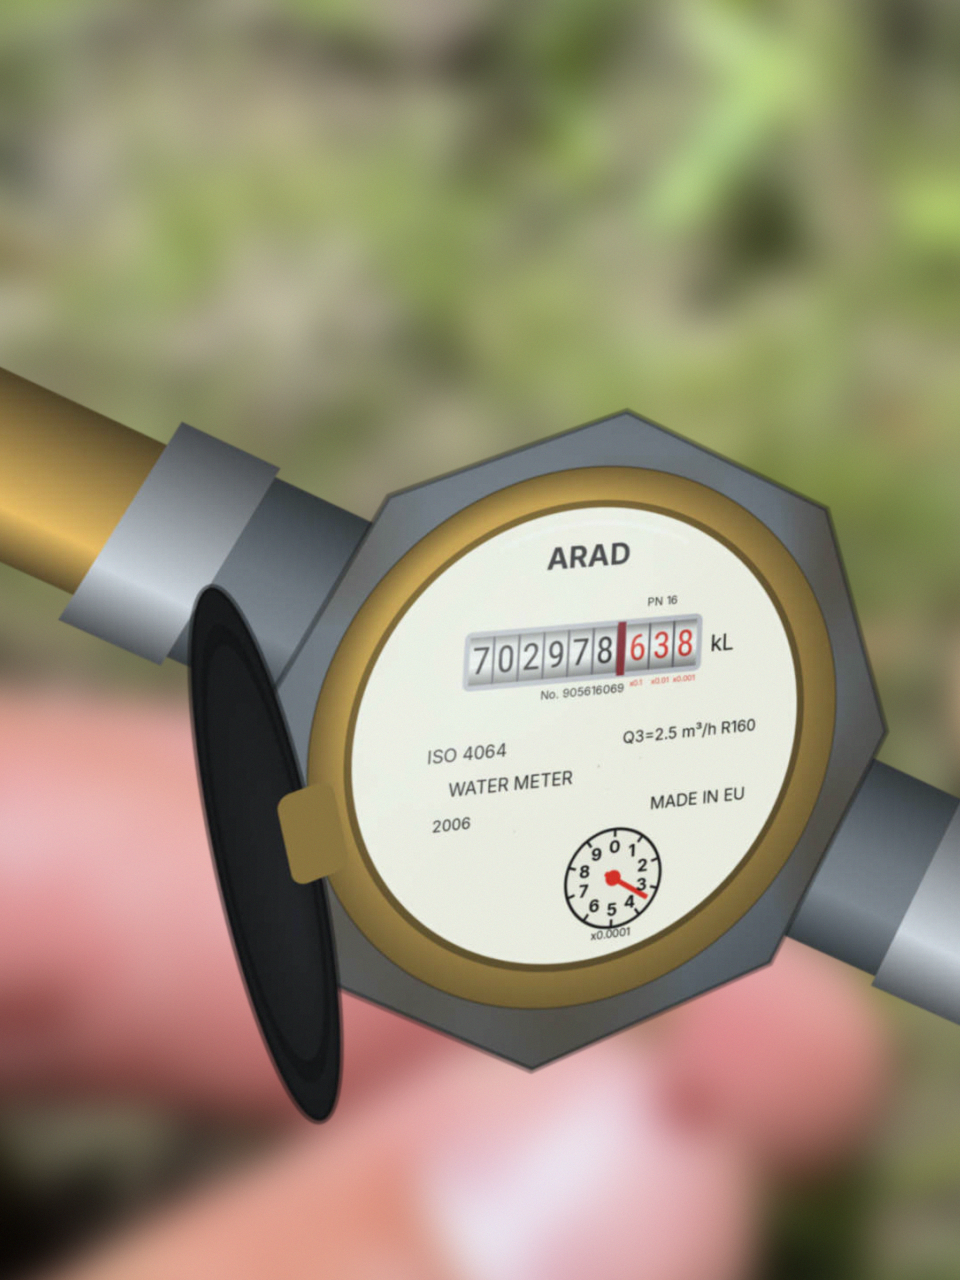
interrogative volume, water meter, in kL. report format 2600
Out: 702978.6383
